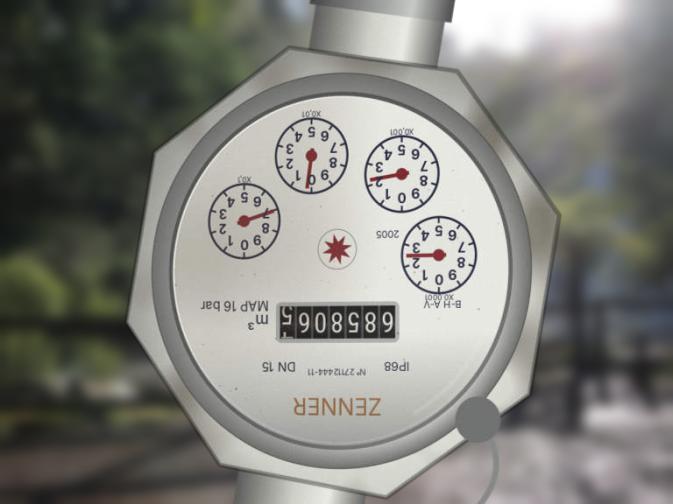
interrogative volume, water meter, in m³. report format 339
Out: 6858064.7022
